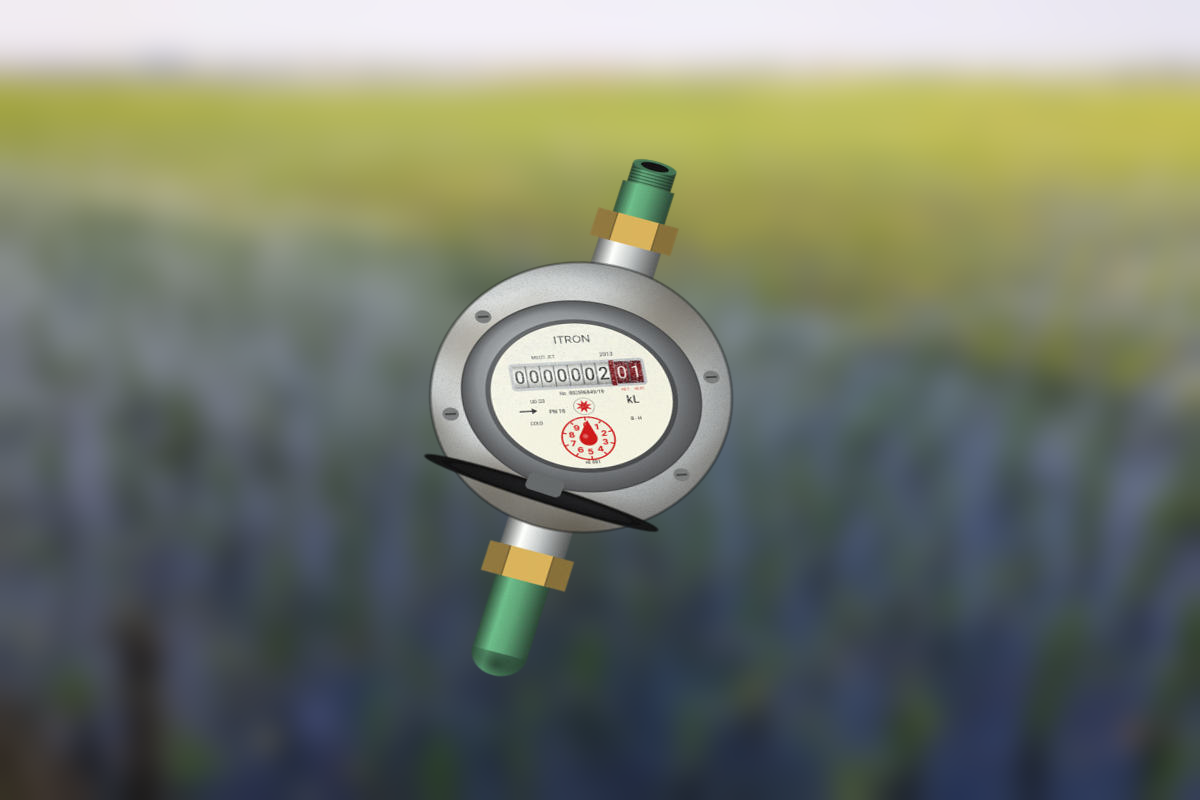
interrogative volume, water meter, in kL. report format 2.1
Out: 2.010
